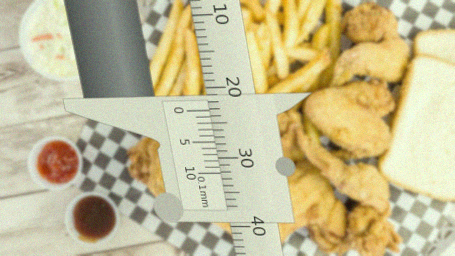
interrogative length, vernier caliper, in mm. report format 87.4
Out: 23.2
